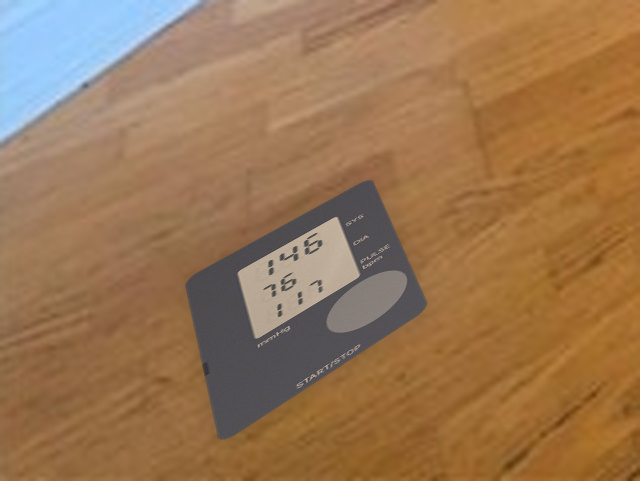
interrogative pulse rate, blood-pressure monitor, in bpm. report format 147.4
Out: 117
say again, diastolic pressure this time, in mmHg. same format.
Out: 76
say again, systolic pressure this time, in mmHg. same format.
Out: 146
